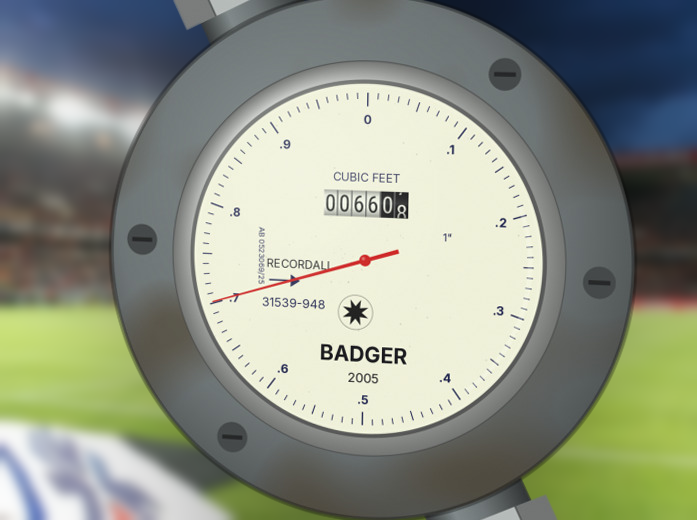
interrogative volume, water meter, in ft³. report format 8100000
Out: 6607.70
